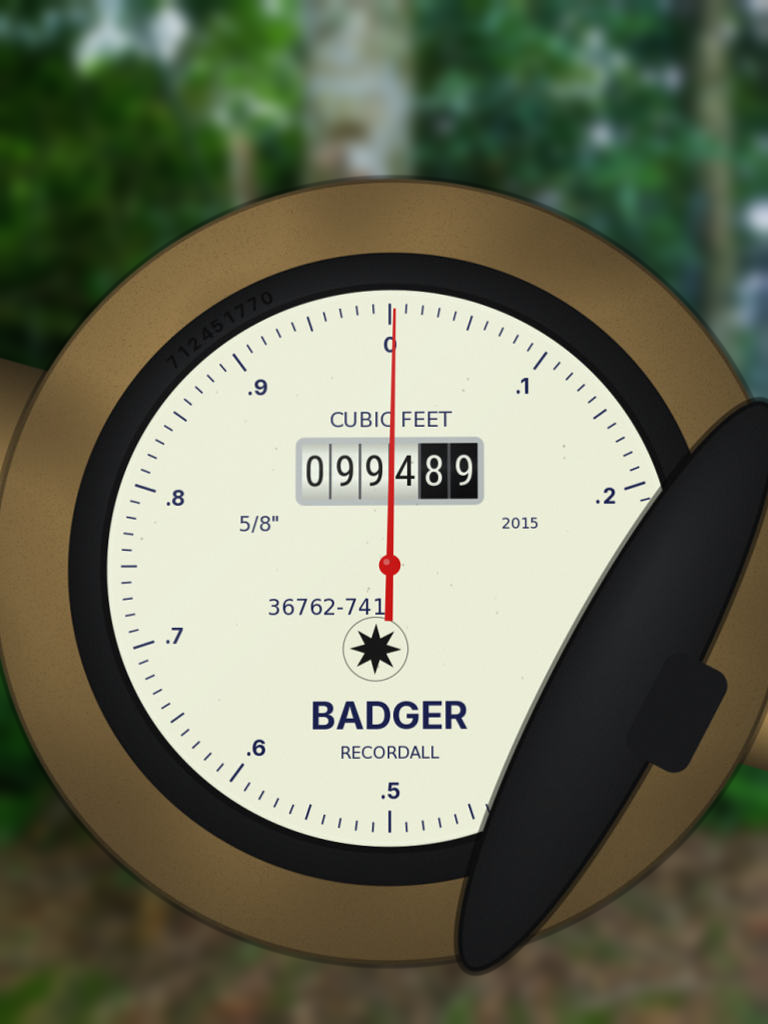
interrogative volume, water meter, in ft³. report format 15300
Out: 99489.00
